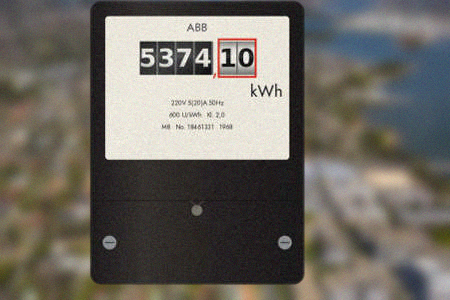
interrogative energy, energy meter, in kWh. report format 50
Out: 5374.10
